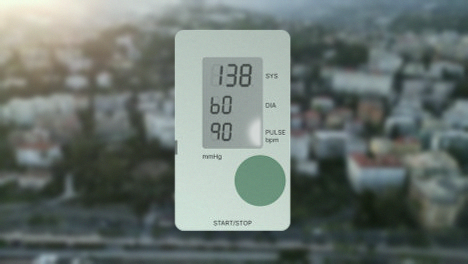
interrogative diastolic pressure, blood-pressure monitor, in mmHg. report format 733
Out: 60
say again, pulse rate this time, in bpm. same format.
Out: 90
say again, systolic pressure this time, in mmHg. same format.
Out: 138
